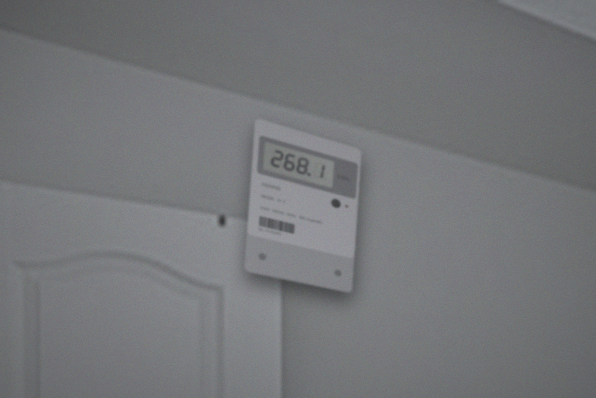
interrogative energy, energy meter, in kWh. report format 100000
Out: 268.1
